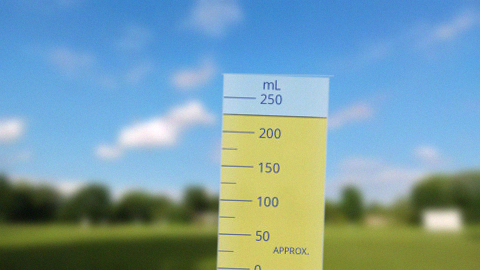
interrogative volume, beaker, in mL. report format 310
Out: 225
